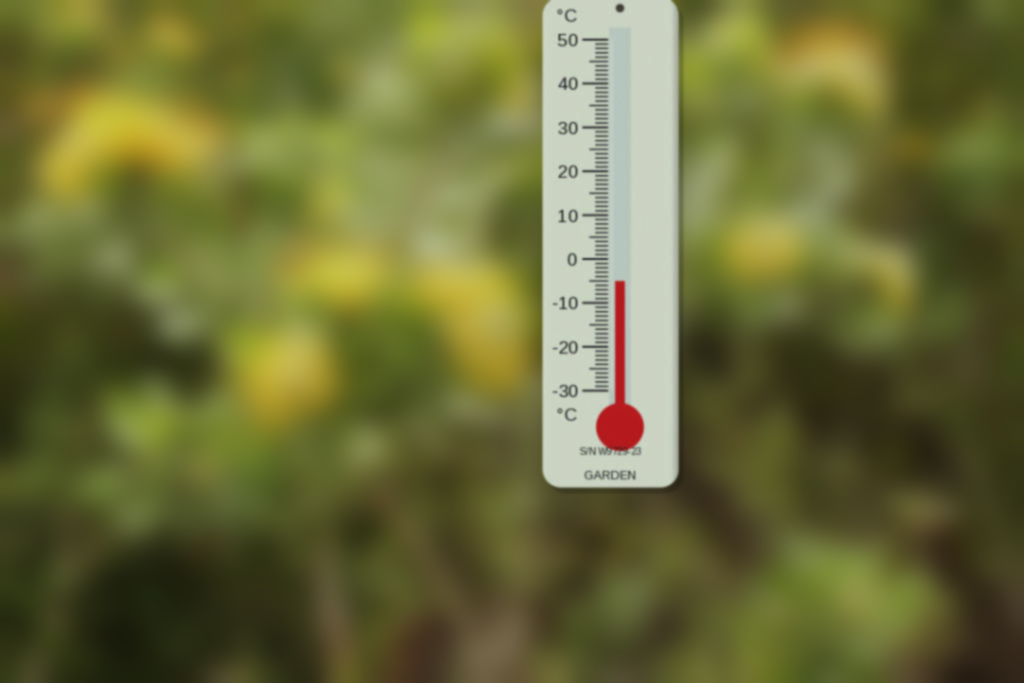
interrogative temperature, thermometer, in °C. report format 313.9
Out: -5
